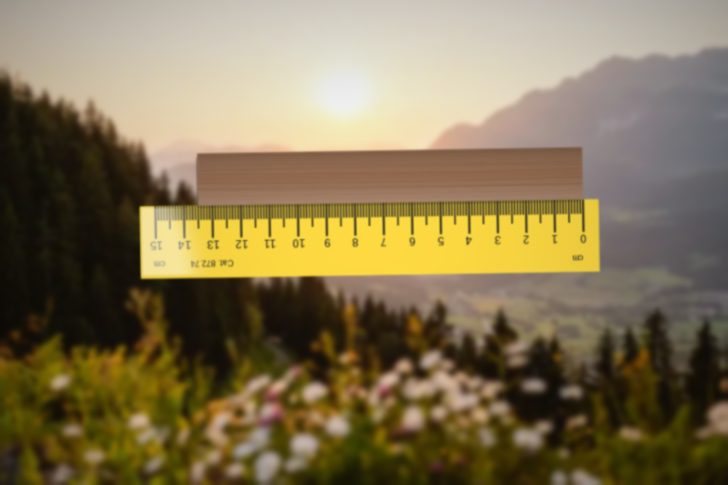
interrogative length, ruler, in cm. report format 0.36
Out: 13.5
